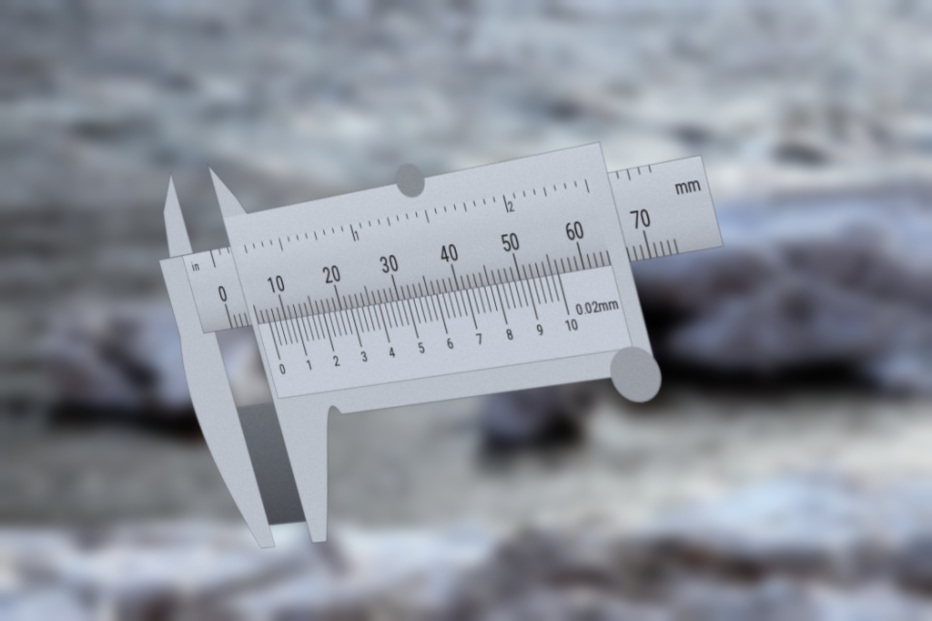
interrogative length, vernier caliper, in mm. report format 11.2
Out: 7.0
